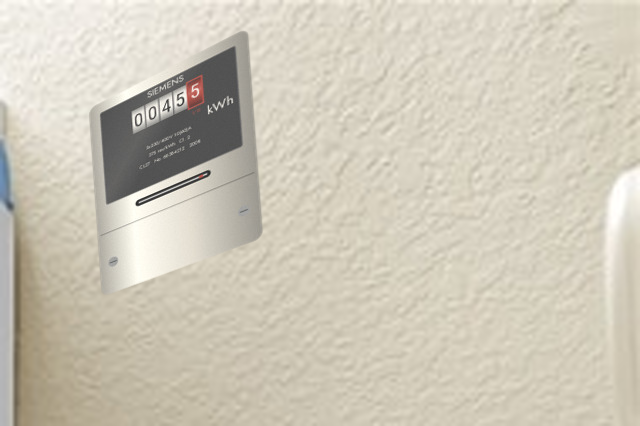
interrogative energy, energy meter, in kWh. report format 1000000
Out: 45.5
